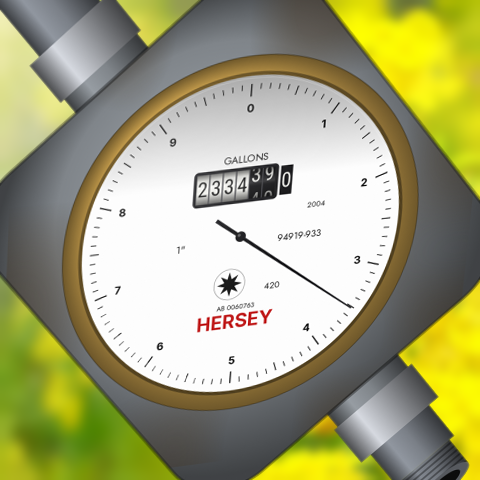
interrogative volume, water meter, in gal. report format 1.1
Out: 2334393.5
